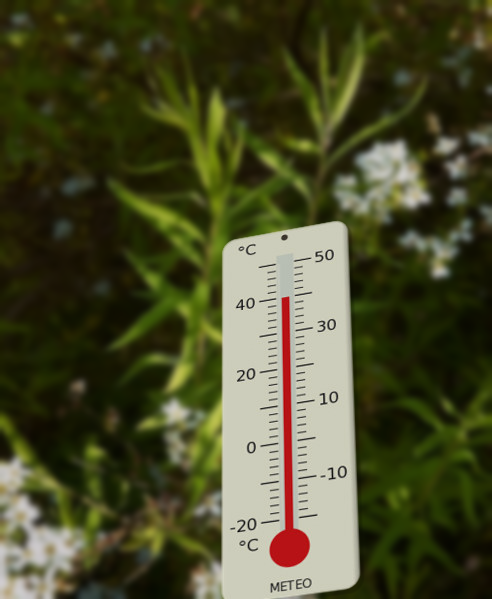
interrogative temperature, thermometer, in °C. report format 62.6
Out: 40
